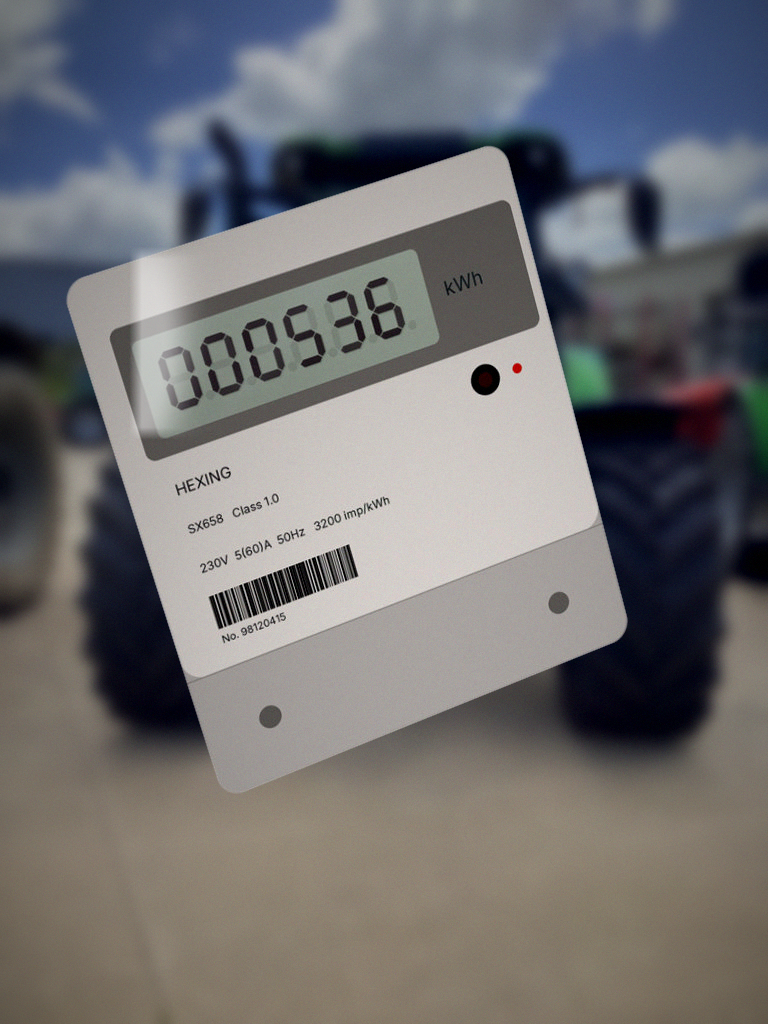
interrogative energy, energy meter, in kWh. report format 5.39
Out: 536
